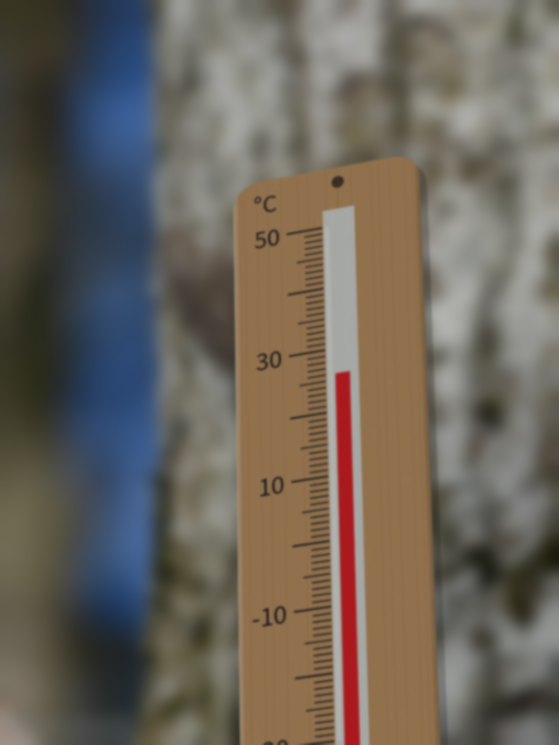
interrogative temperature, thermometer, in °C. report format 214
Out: 26
